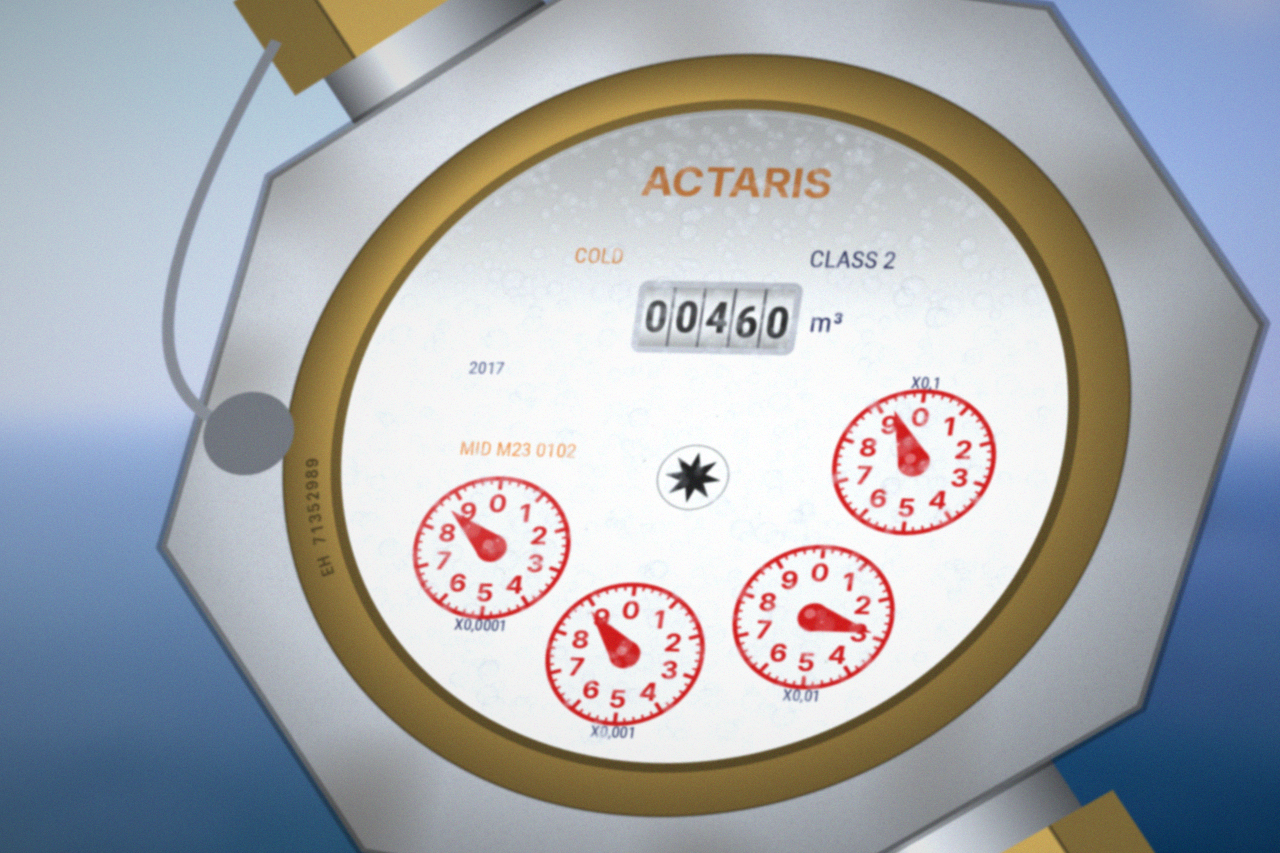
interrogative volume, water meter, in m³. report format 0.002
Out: 459.9288
